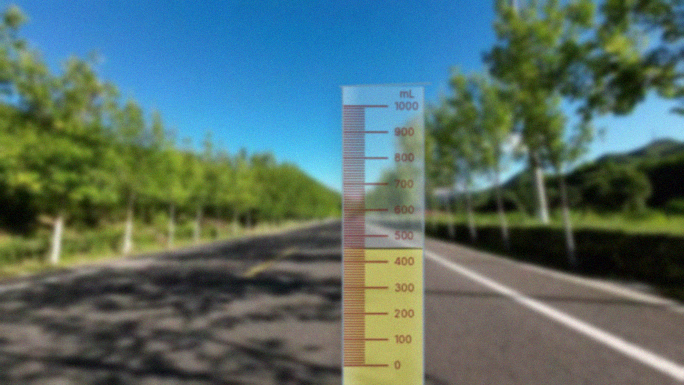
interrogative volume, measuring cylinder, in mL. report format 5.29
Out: 450
